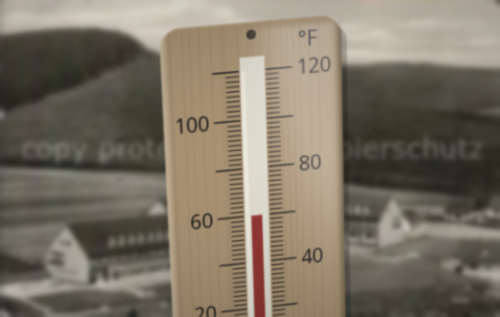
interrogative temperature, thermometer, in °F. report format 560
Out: 60
